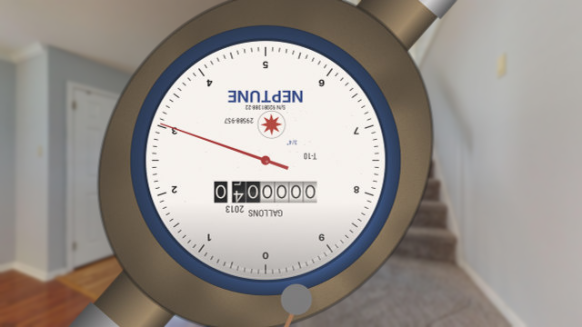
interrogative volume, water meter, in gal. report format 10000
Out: 43.0
